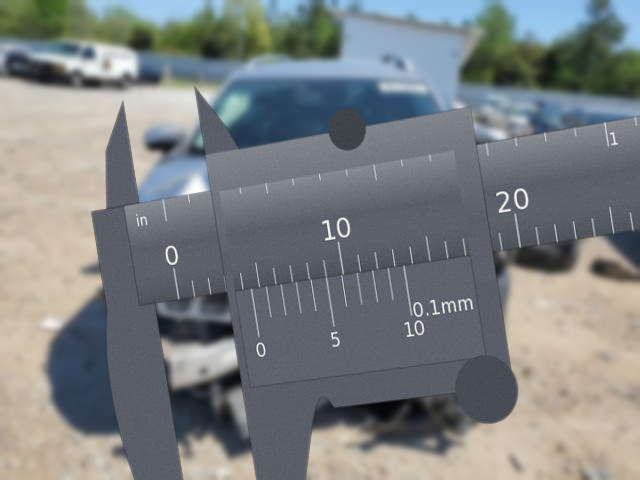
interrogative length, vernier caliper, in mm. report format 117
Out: 4.5
